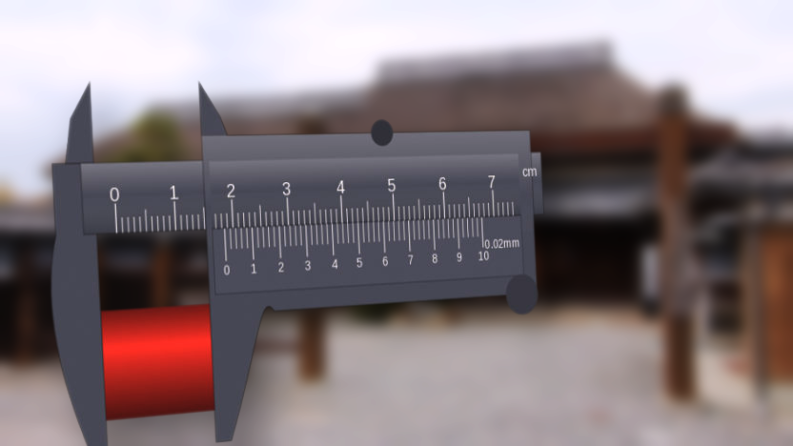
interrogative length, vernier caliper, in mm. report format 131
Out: 18.5
